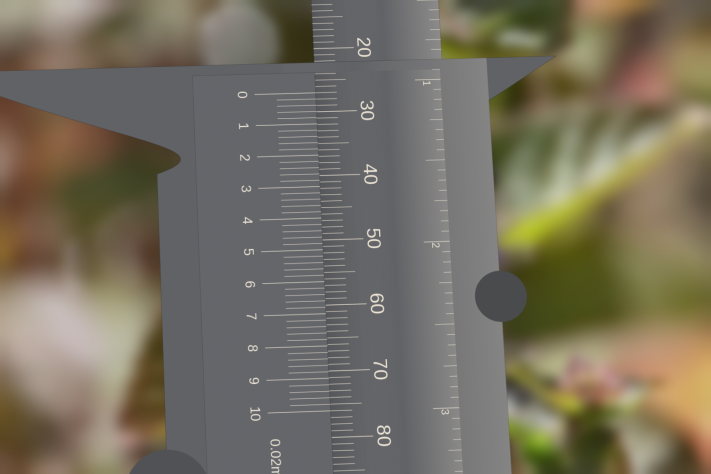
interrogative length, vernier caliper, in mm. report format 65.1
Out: 27.0
